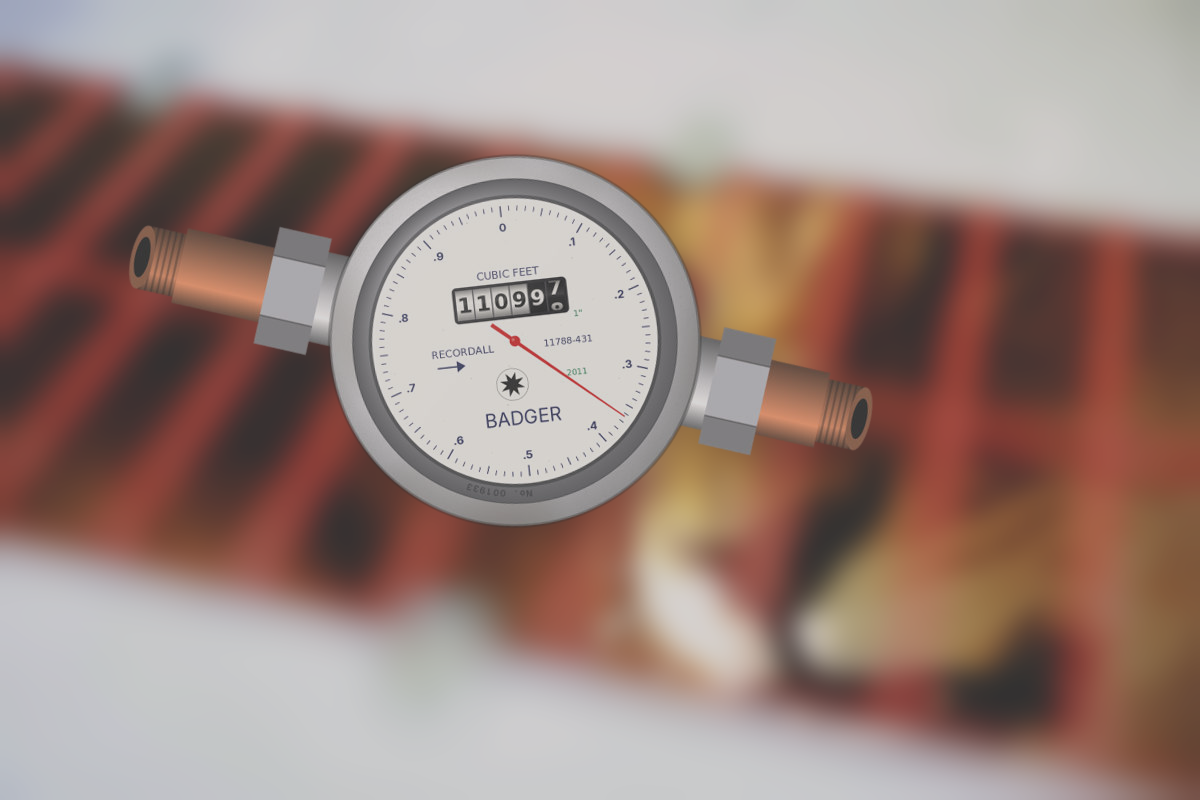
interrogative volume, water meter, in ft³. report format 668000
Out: 110997.36
